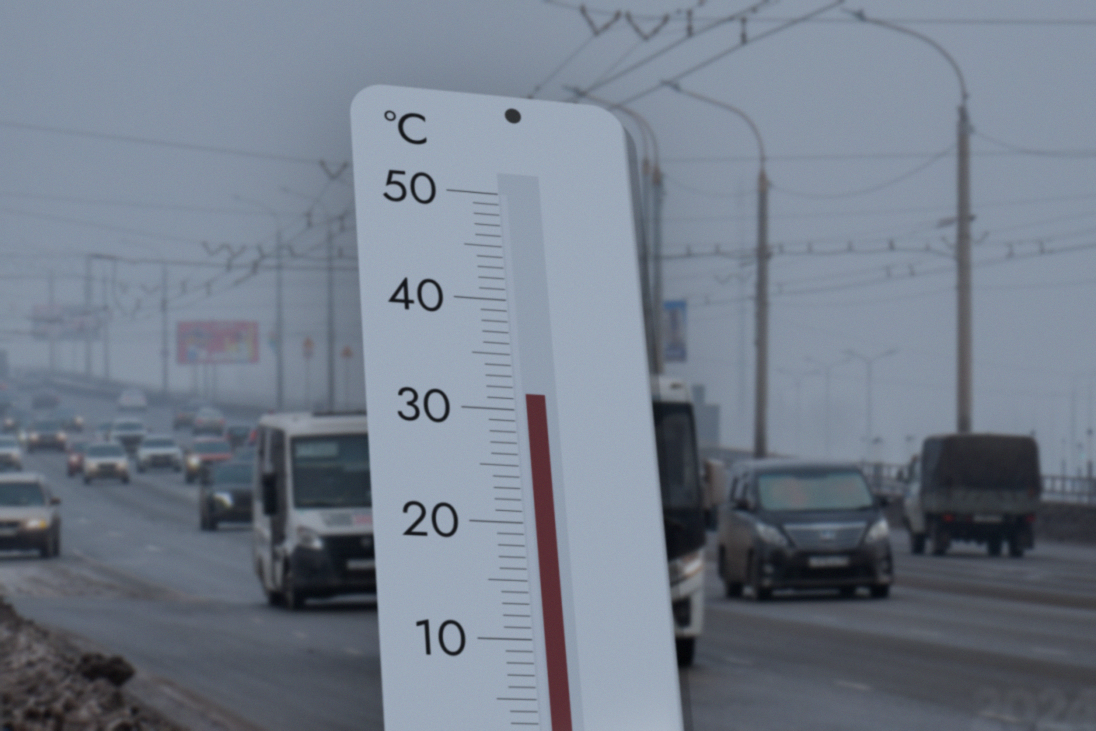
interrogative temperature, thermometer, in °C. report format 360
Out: 31.5
